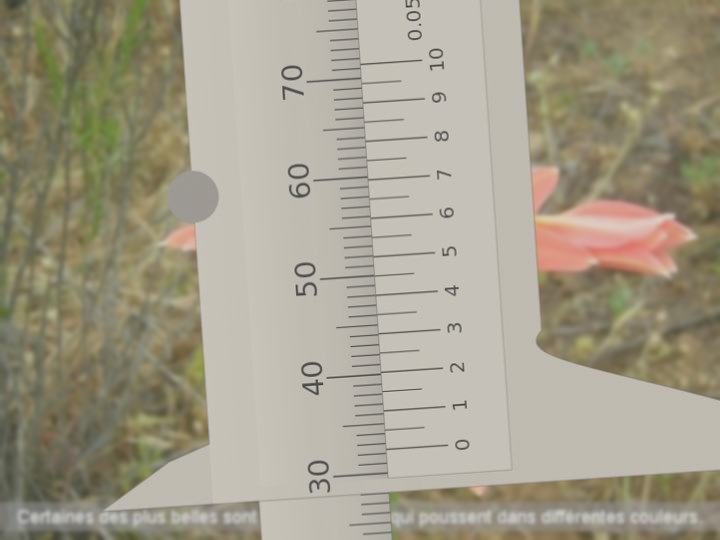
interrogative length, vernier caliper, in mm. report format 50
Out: 32.4
